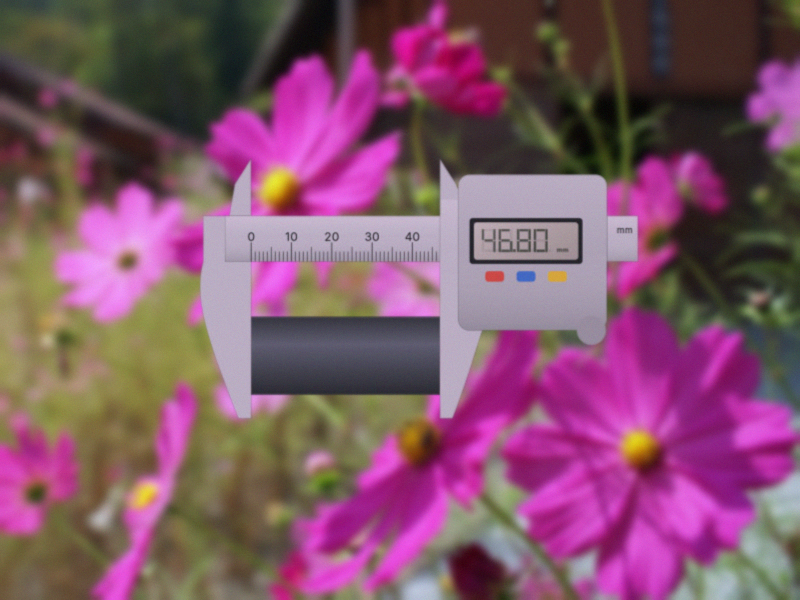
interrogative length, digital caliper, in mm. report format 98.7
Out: 46.80
